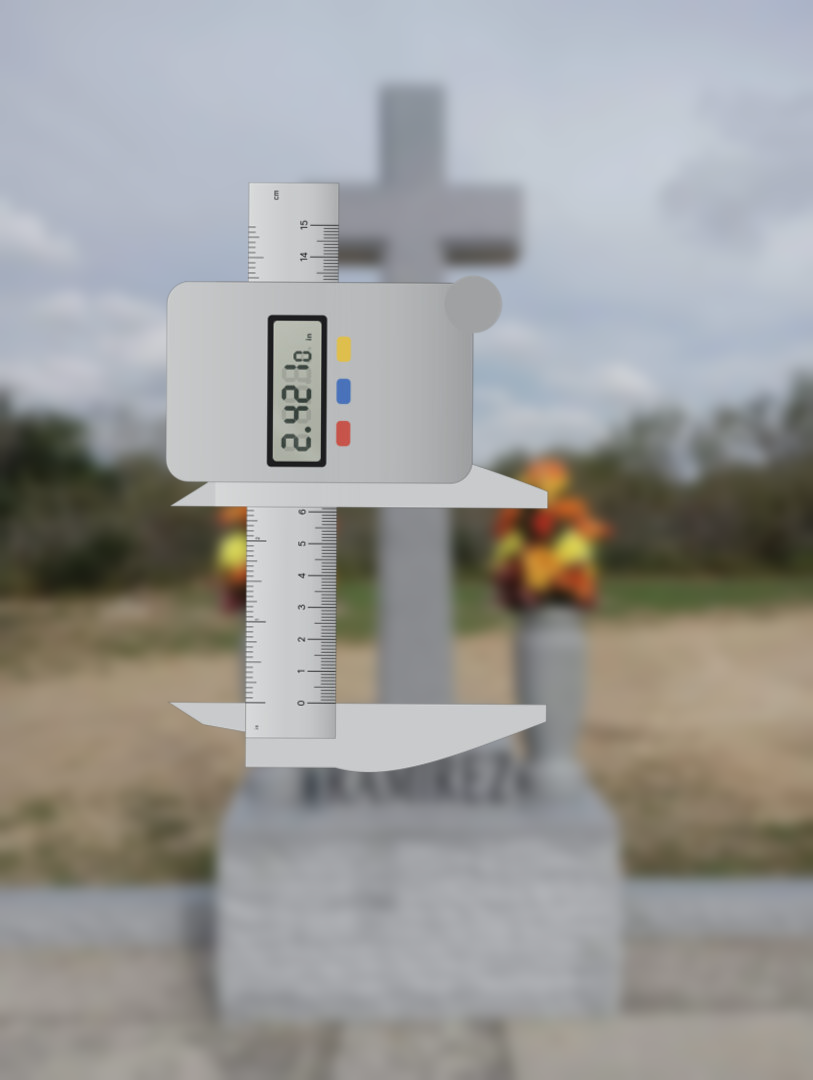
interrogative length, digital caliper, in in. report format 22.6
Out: 2.4210
